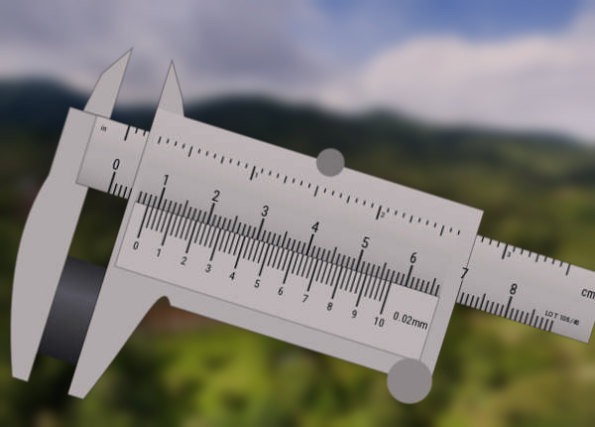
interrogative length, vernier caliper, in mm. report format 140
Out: 8.0
